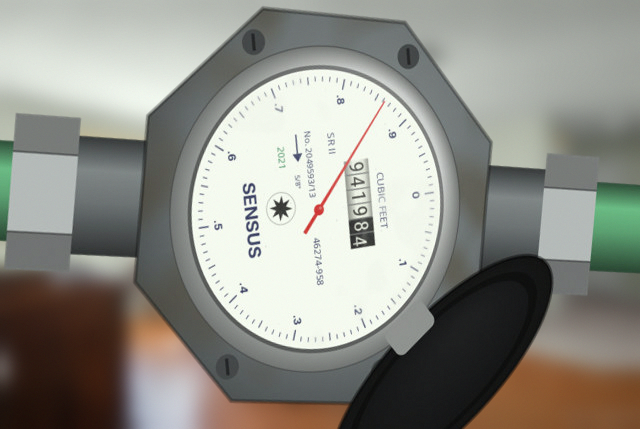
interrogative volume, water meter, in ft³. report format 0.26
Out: 941983.86
